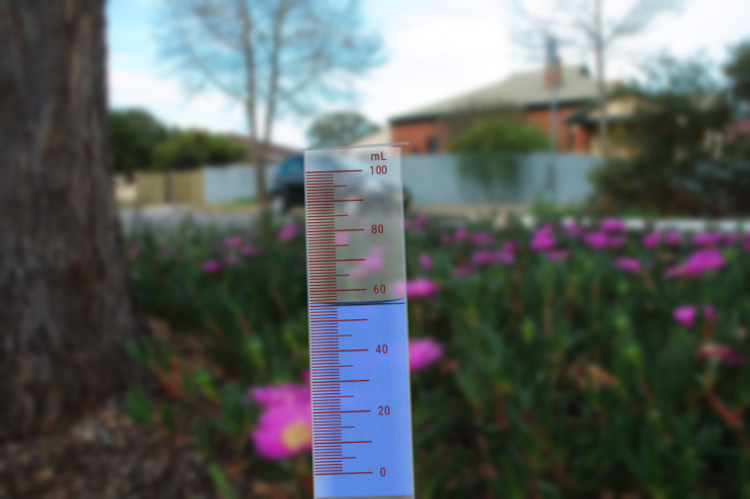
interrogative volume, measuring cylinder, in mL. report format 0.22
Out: 55
